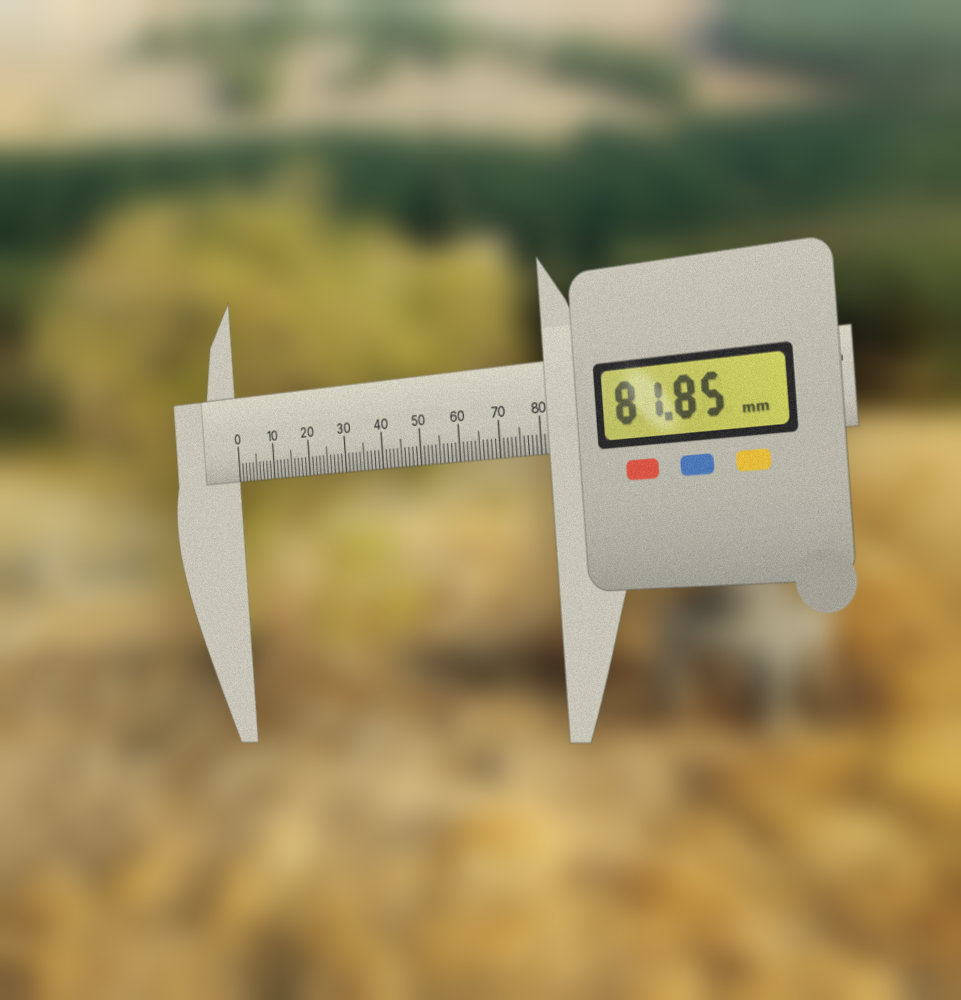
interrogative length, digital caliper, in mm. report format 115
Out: 81.85
